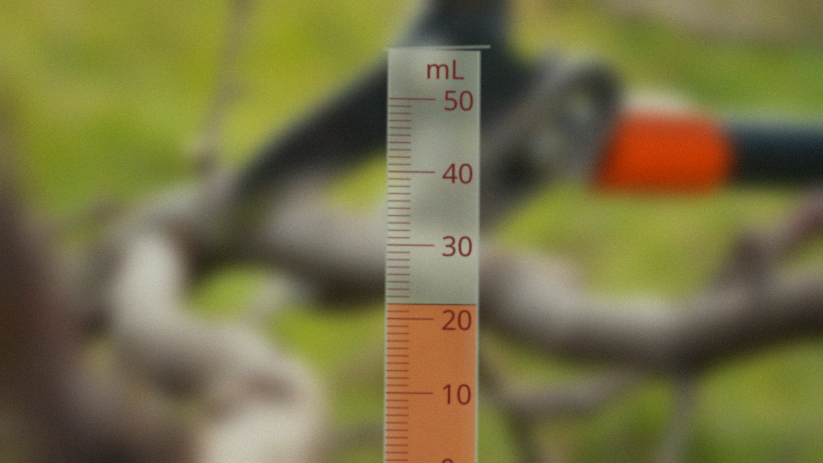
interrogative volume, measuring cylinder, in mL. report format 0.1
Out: 22
